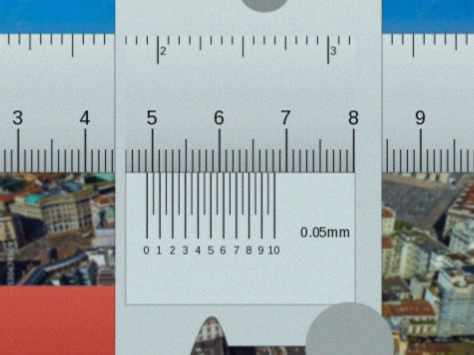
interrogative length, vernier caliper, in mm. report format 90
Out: 49.2
